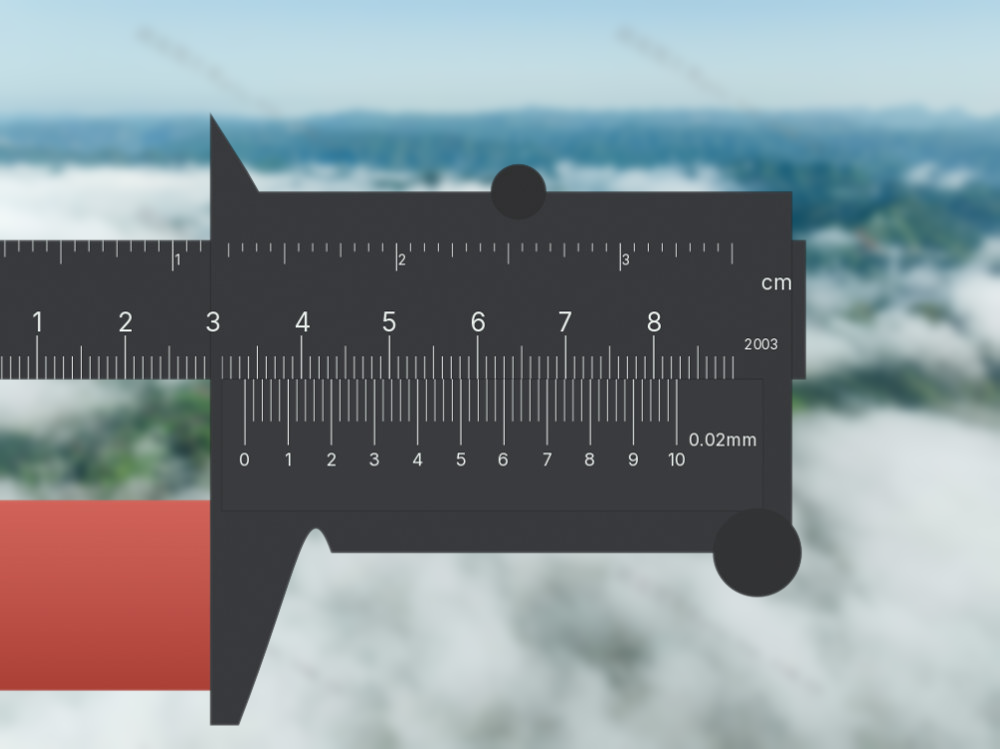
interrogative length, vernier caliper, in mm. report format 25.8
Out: 33.6
